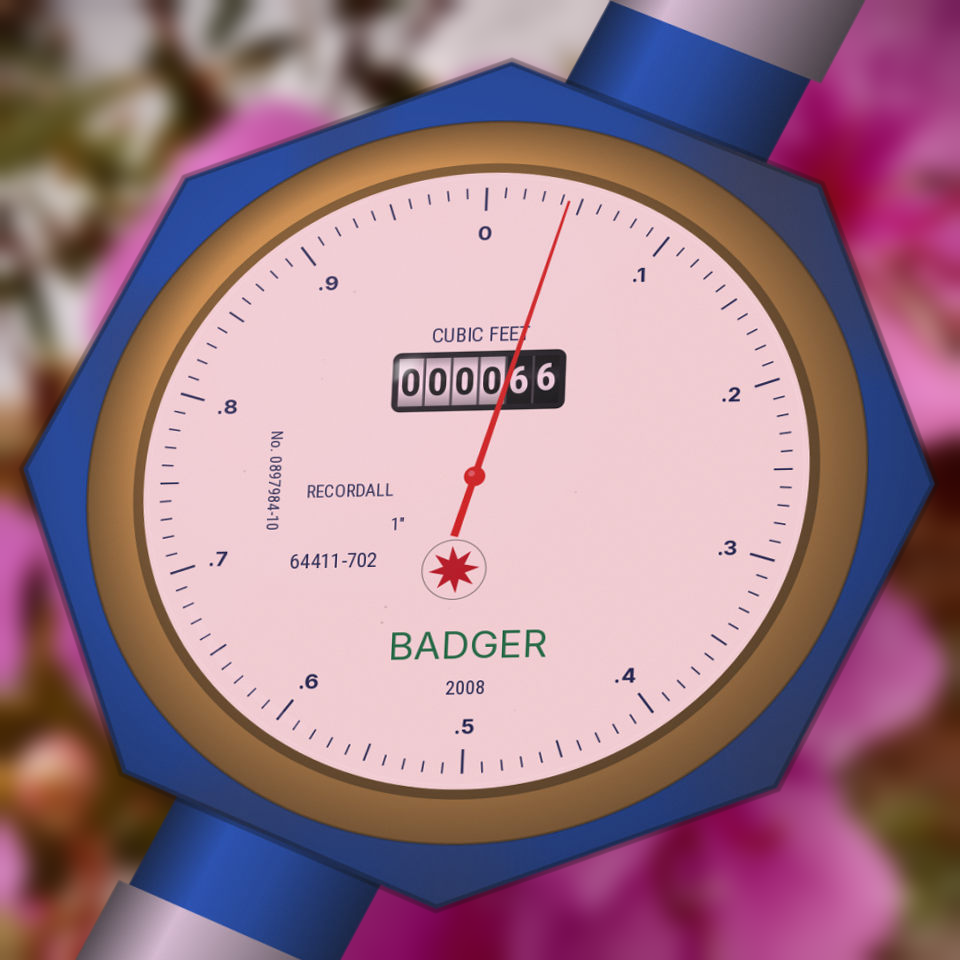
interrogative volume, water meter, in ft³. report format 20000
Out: 66.04
